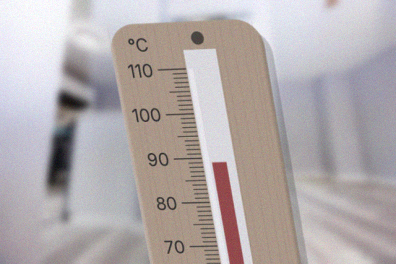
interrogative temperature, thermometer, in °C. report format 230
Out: 89
